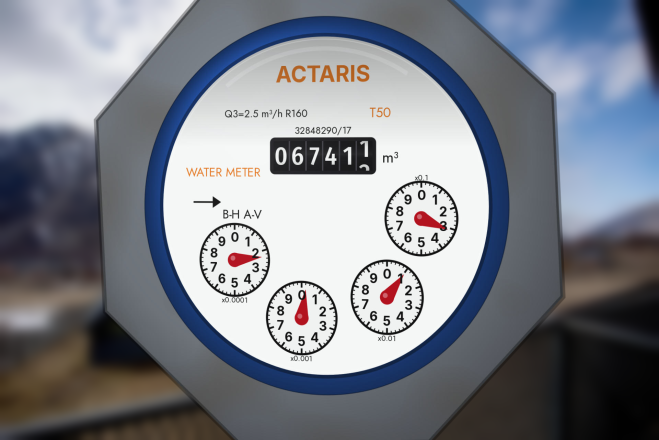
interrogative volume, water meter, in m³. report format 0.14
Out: 67411.3102
